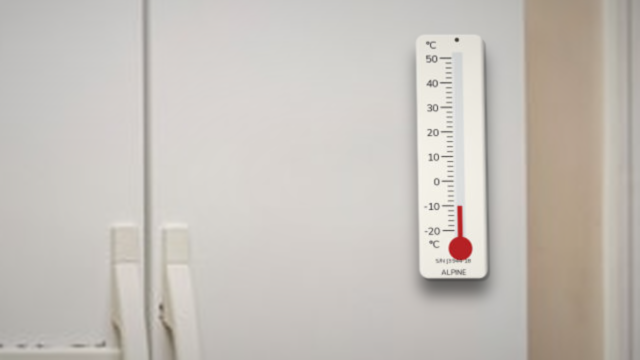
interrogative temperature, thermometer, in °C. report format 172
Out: -10
